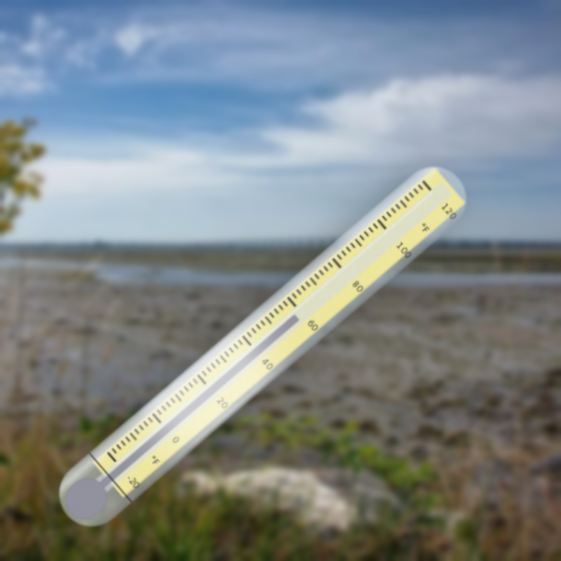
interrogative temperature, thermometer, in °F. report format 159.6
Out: 58
